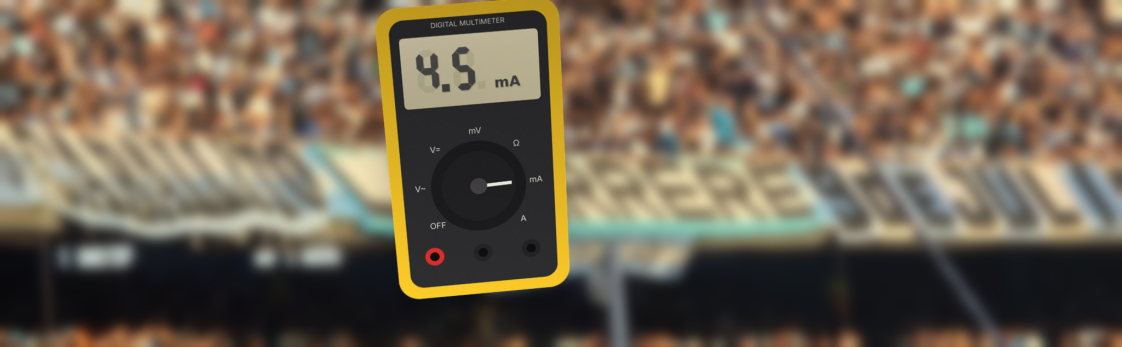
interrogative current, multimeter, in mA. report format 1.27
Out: 4.5
